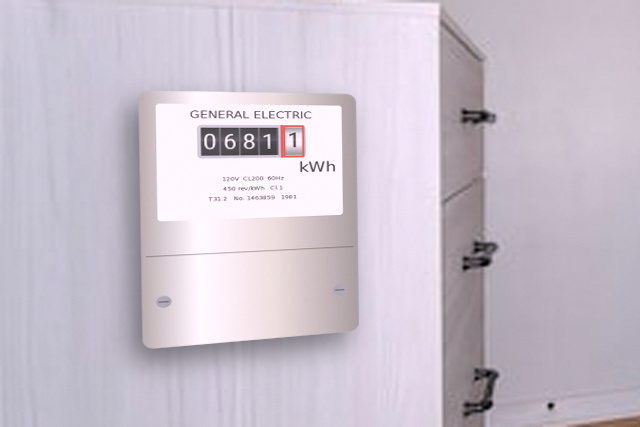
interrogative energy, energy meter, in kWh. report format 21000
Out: 681.1
